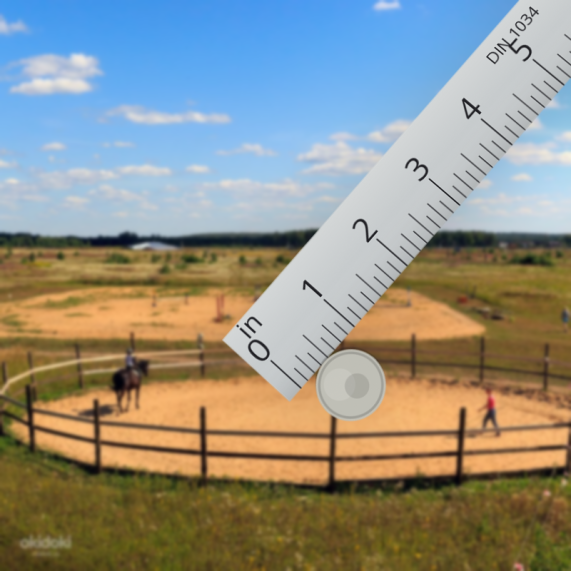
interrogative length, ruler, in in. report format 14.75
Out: 0.875
